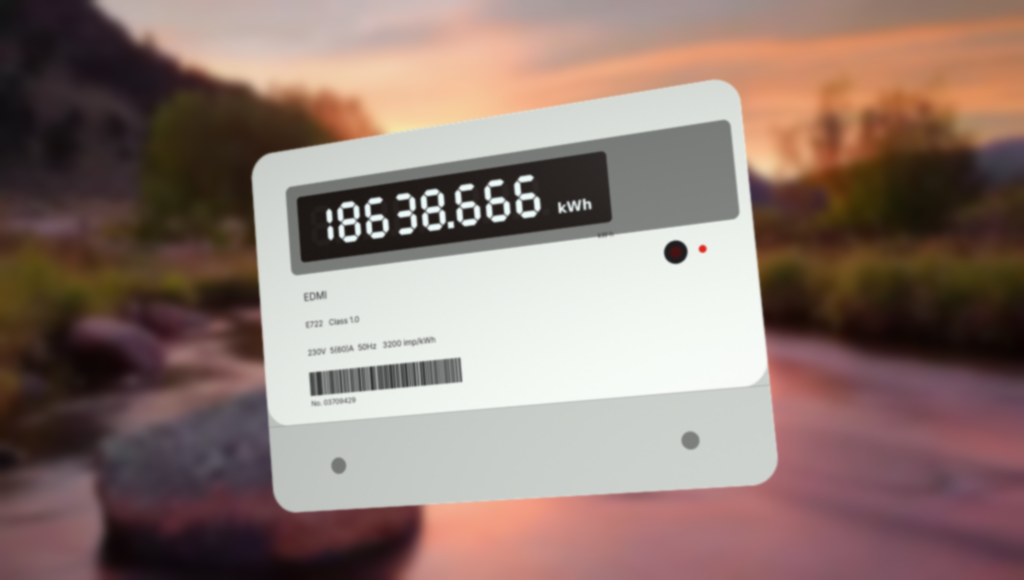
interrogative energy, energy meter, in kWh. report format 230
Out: 18638.666
